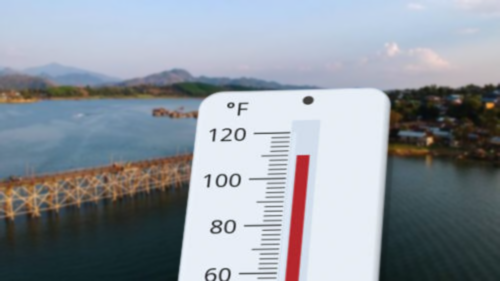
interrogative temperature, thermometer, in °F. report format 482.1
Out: 110
